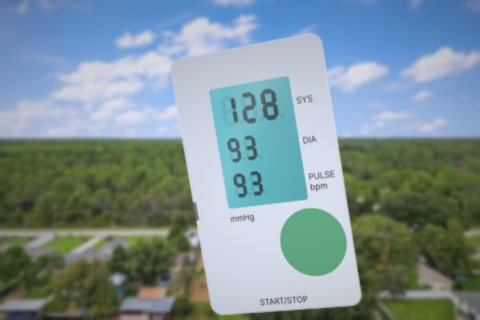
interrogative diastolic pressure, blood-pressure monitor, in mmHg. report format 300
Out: 93
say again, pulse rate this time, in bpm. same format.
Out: 93
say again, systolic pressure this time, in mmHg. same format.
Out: 128
